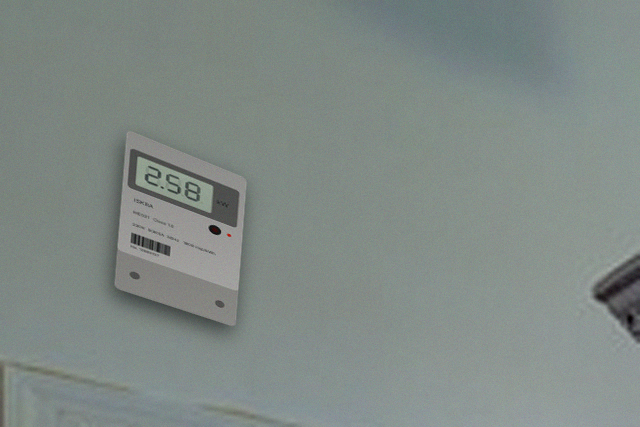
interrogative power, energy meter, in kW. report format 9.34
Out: 2.58
